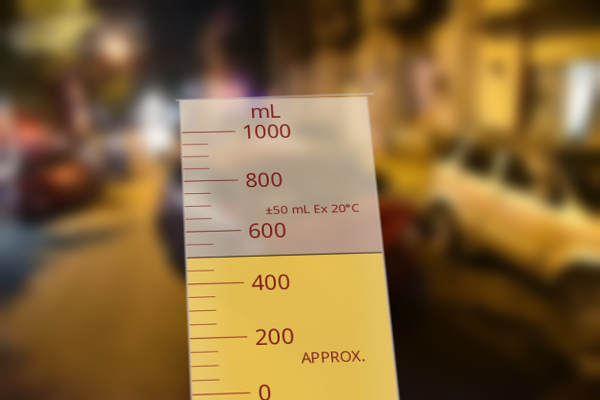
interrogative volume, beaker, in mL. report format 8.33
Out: 500
